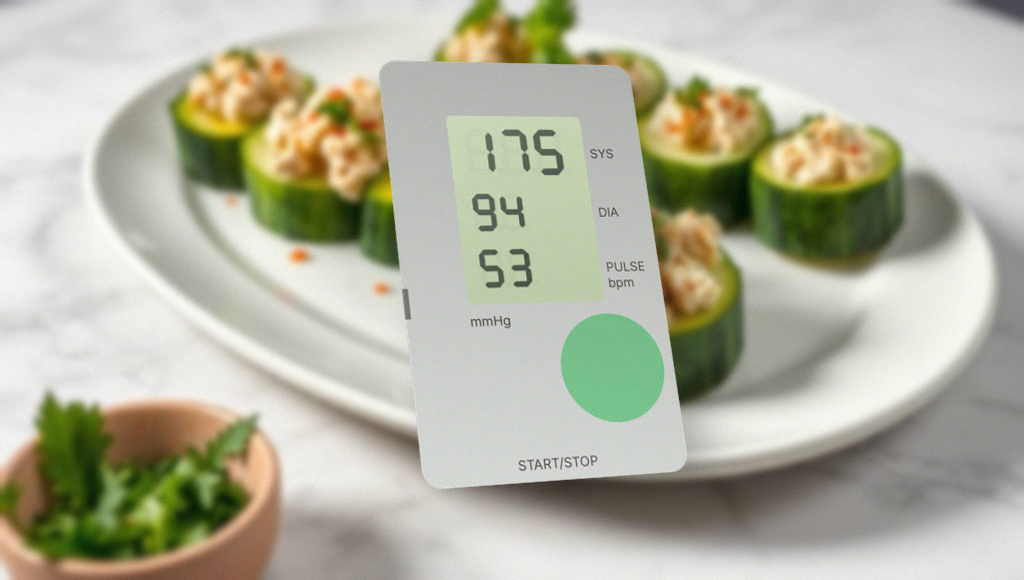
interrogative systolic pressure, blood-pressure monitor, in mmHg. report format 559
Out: 175
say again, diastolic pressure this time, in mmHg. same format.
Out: 94
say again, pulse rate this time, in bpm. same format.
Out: 53
